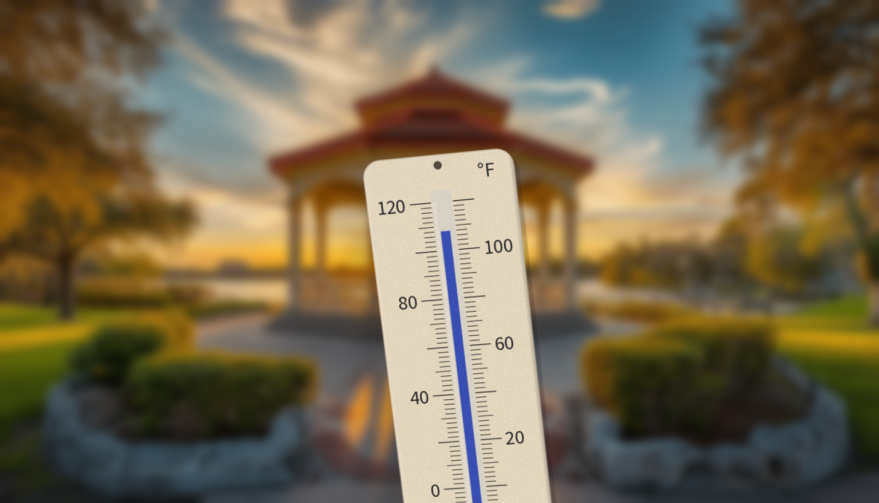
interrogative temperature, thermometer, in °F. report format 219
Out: 108
